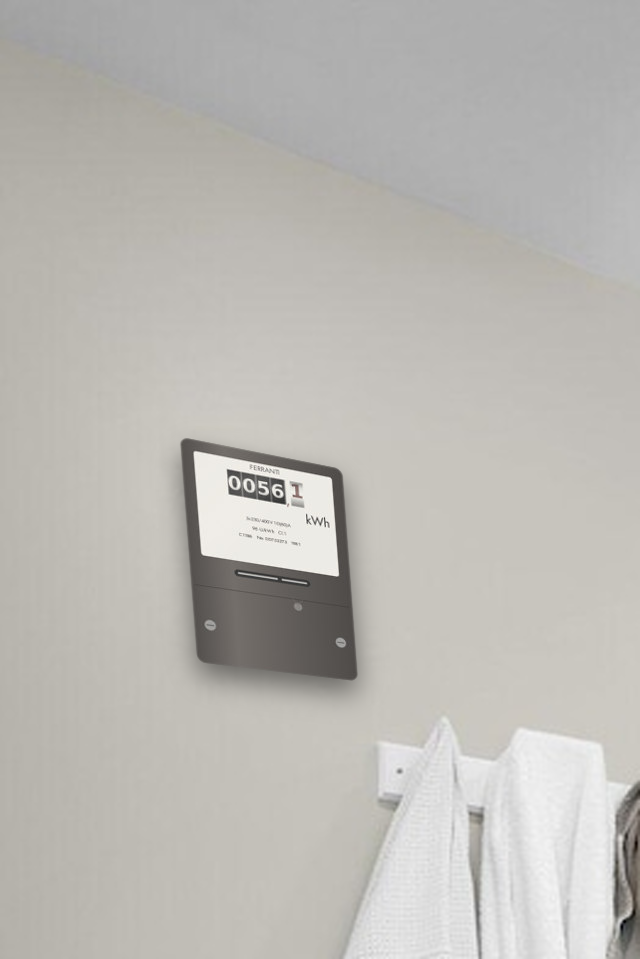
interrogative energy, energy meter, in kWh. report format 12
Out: 56.1
